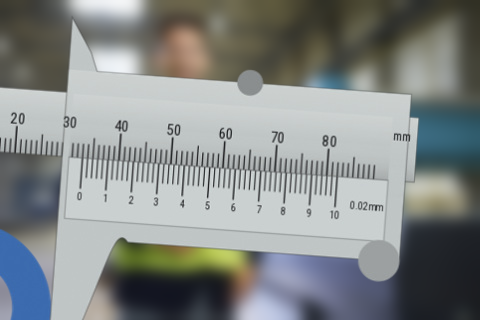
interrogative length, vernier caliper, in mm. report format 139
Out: 33.0
